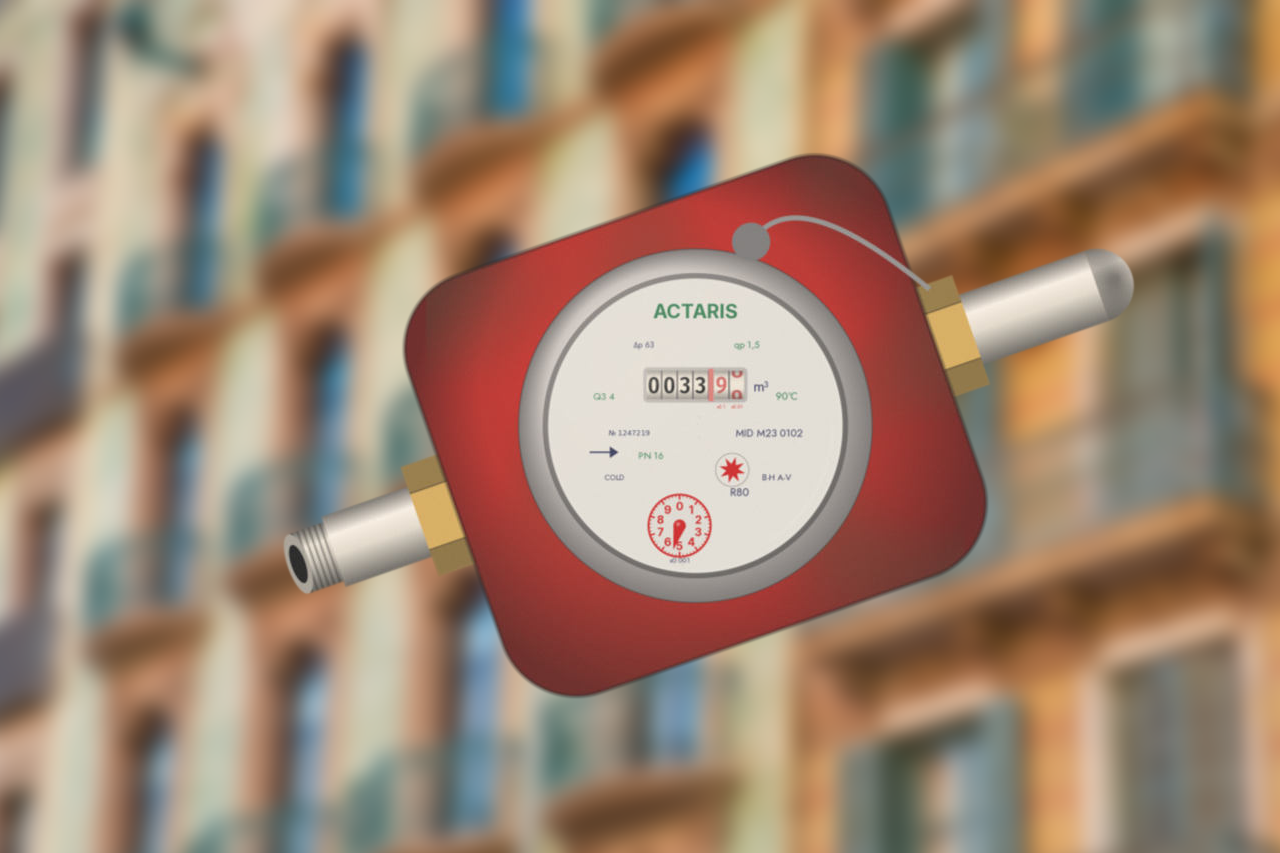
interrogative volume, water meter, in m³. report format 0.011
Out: 33.985
